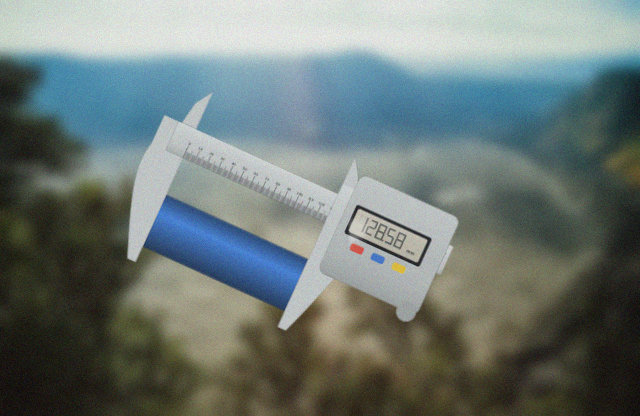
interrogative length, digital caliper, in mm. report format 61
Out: 128.58
